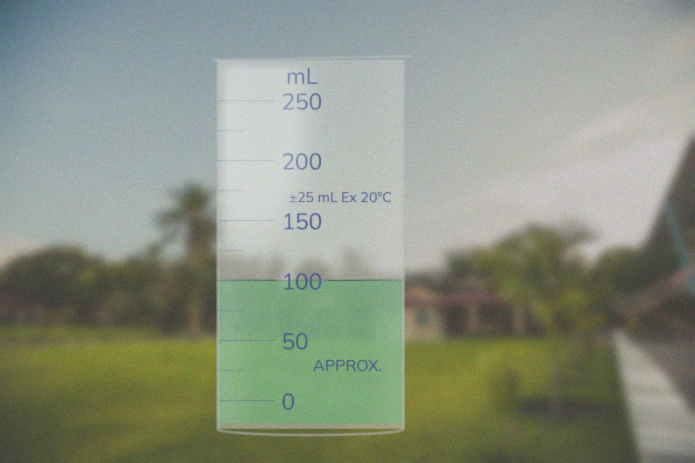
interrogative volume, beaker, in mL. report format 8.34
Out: 100
